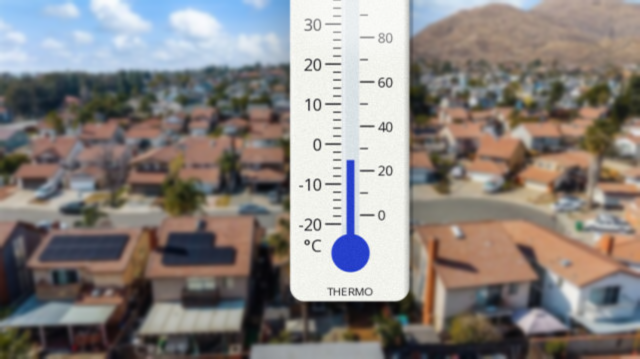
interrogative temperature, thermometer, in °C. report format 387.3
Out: -4
